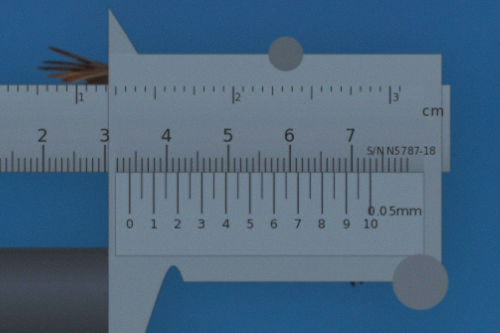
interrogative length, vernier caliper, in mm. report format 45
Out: 34.0
